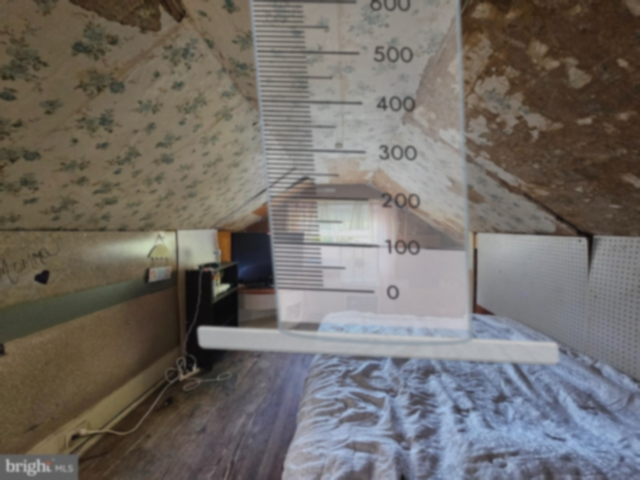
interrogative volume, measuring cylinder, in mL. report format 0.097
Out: 100
